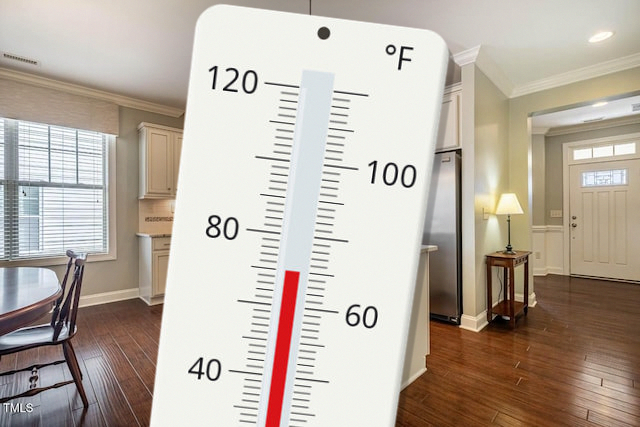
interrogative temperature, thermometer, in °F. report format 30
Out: 70
